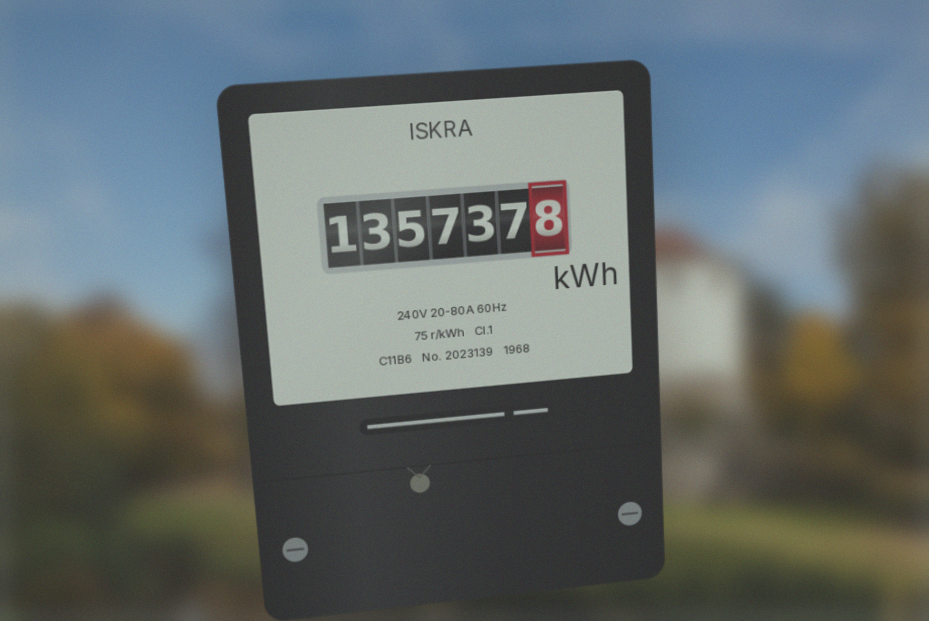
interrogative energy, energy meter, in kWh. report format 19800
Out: 135737.8
